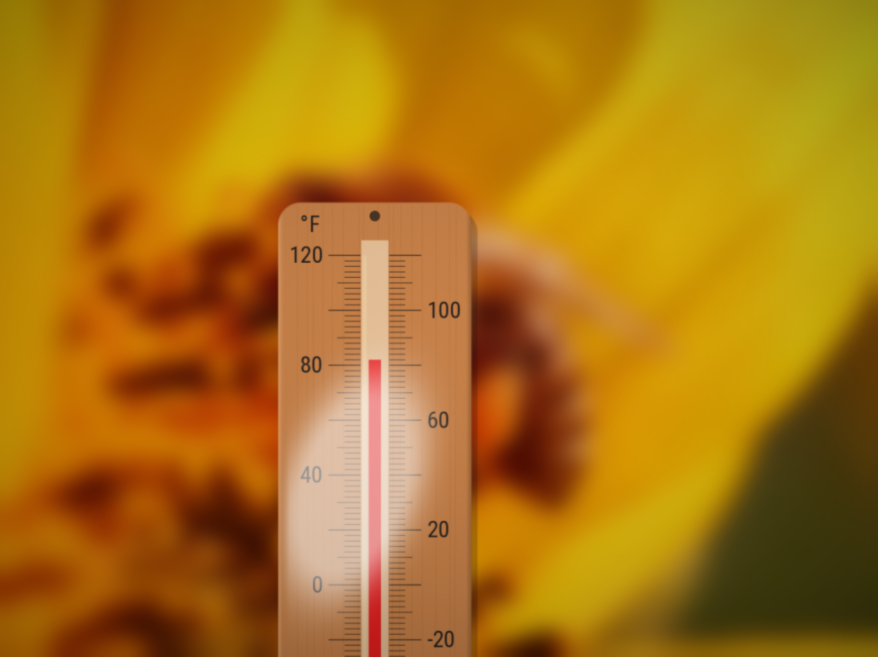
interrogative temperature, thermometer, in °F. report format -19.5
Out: 82
